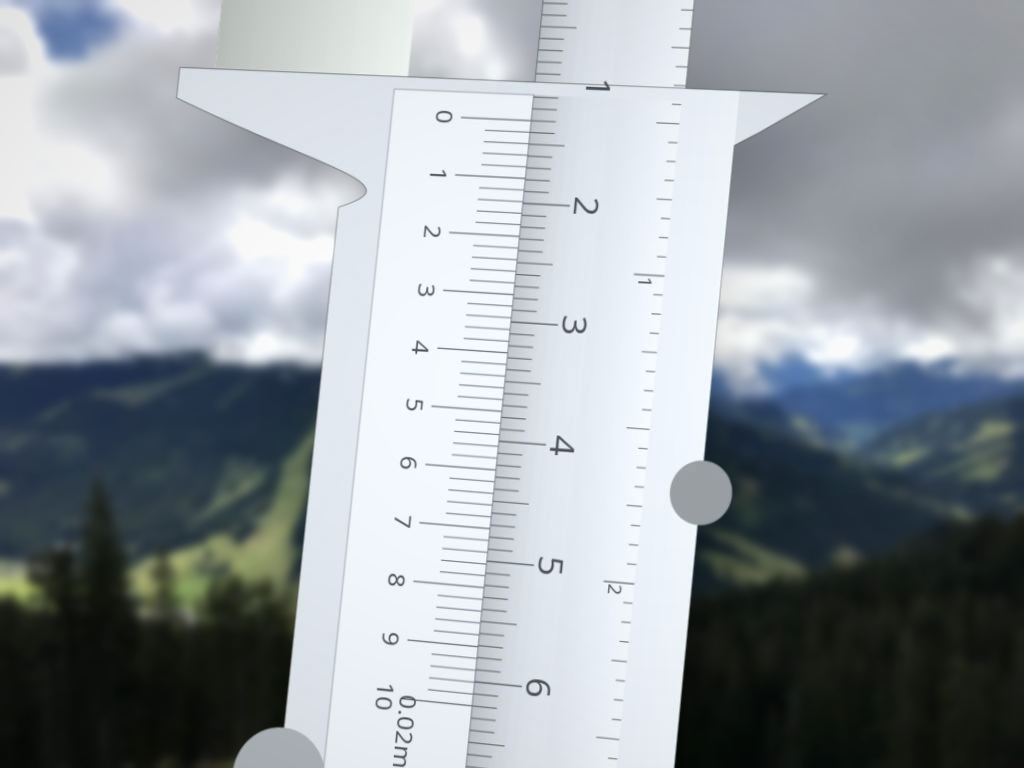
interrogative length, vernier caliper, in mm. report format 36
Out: 13.0
